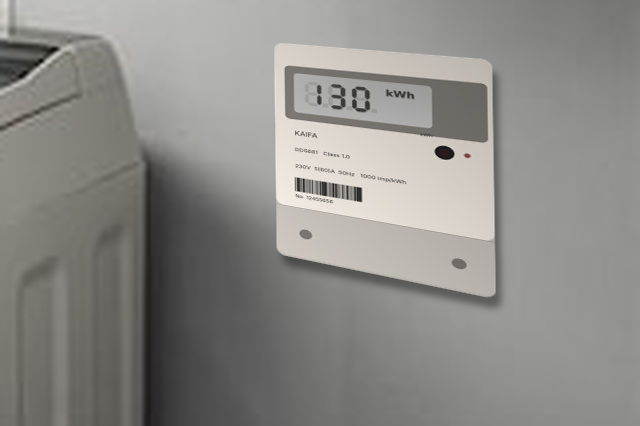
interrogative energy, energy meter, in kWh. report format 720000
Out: 130
